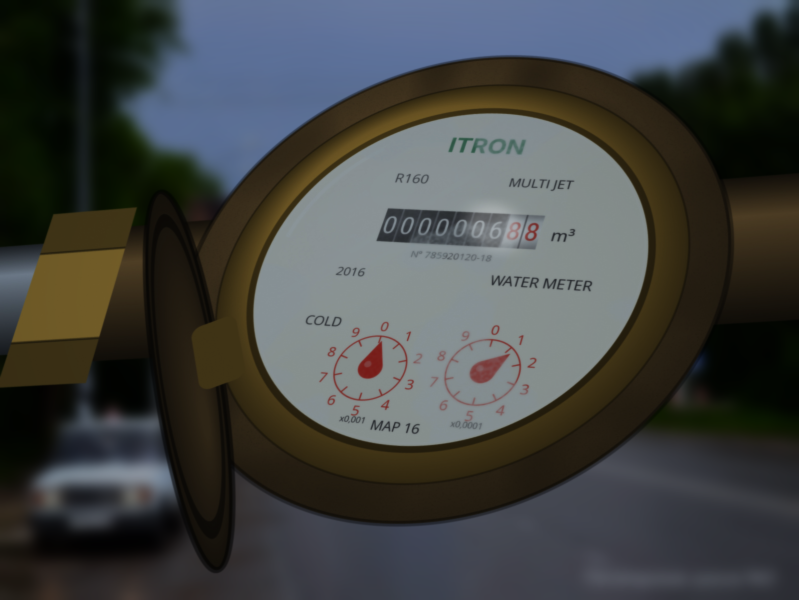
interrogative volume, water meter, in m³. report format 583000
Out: 6.8801
